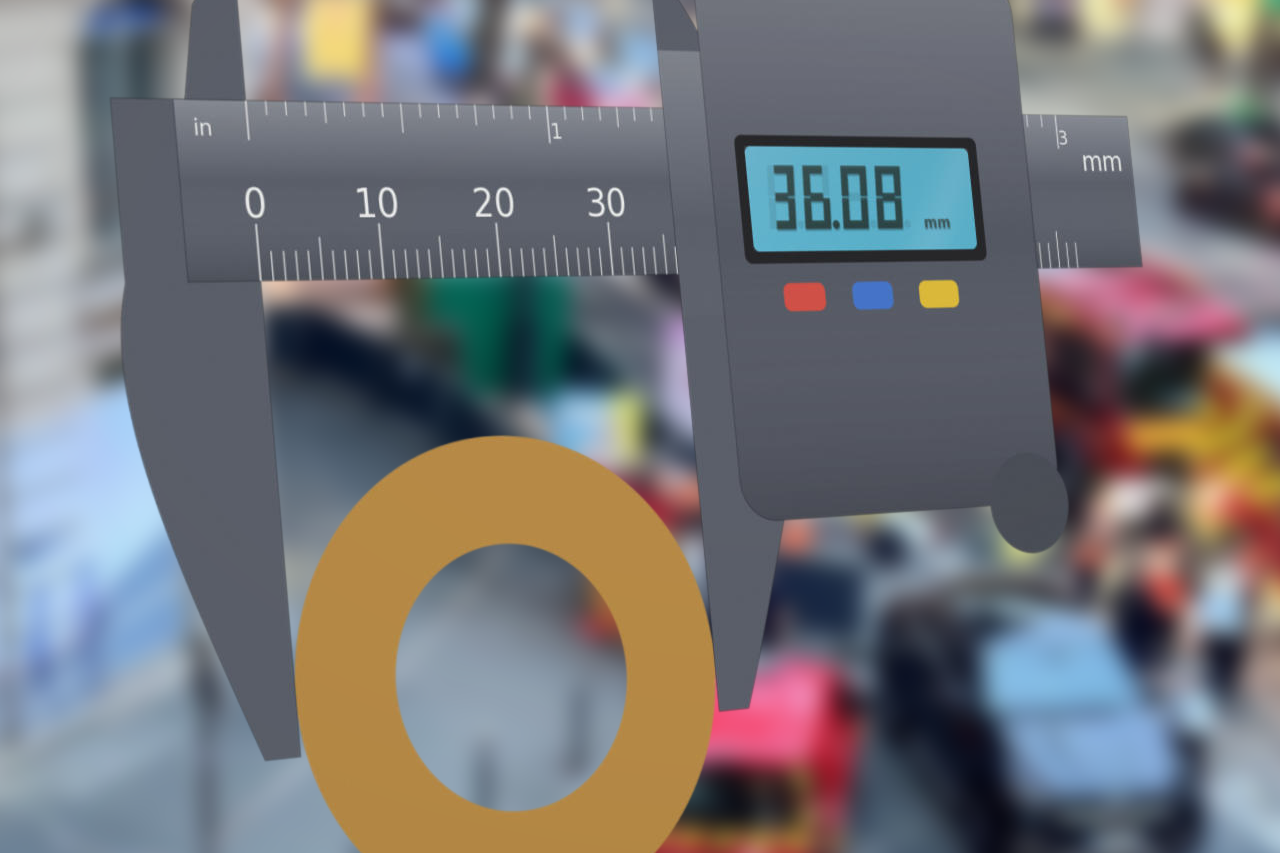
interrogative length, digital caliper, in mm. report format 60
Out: 36.08
